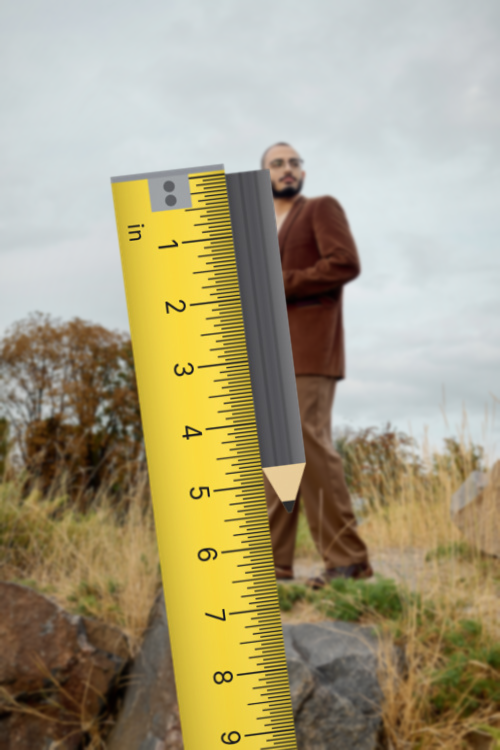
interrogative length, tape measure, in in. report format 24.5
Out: 5.5
